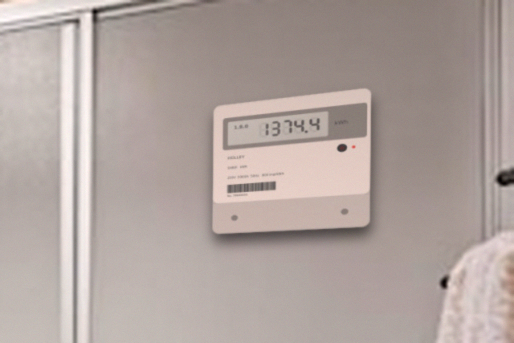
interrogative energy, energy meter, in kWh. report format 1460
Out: 1374.4
